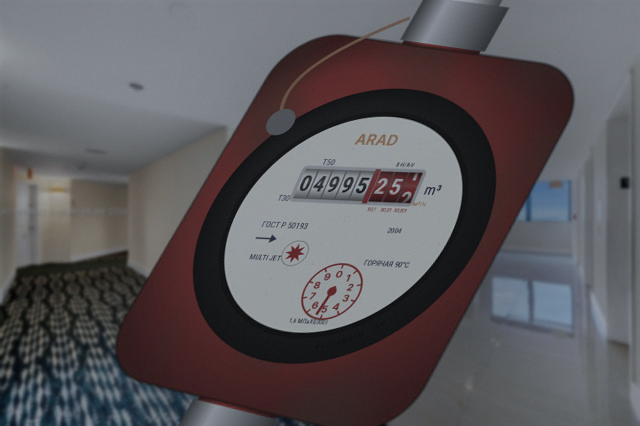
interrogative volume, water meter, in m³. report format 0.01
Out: 4995.2515
